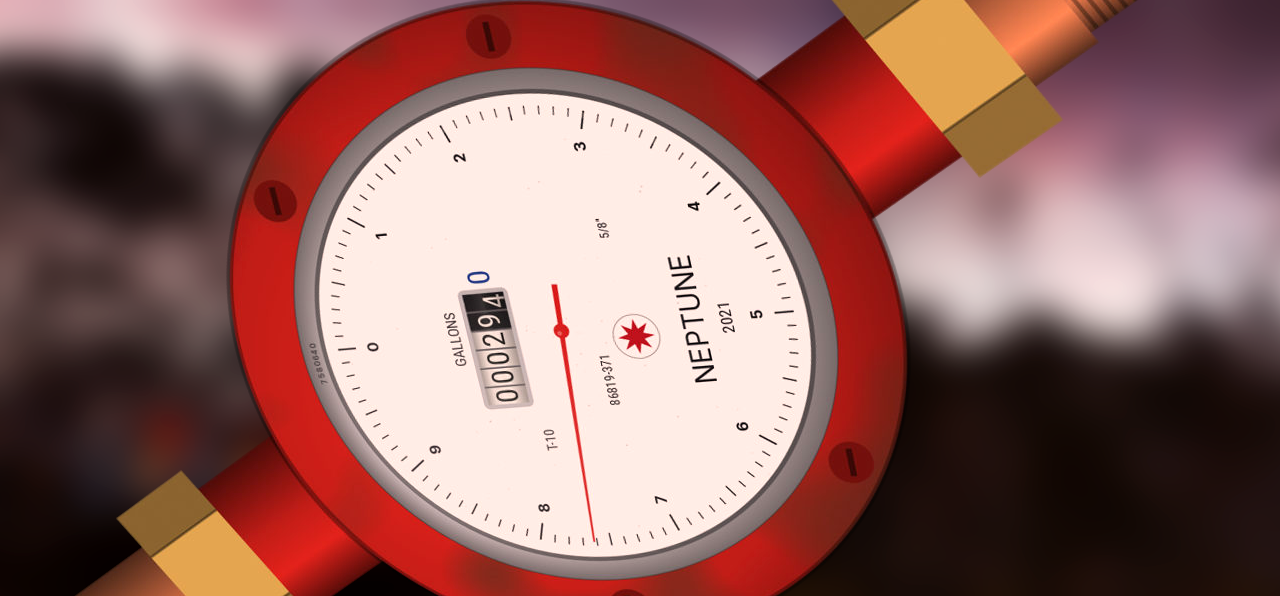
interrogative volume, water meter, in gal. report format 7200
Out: 2937.6
